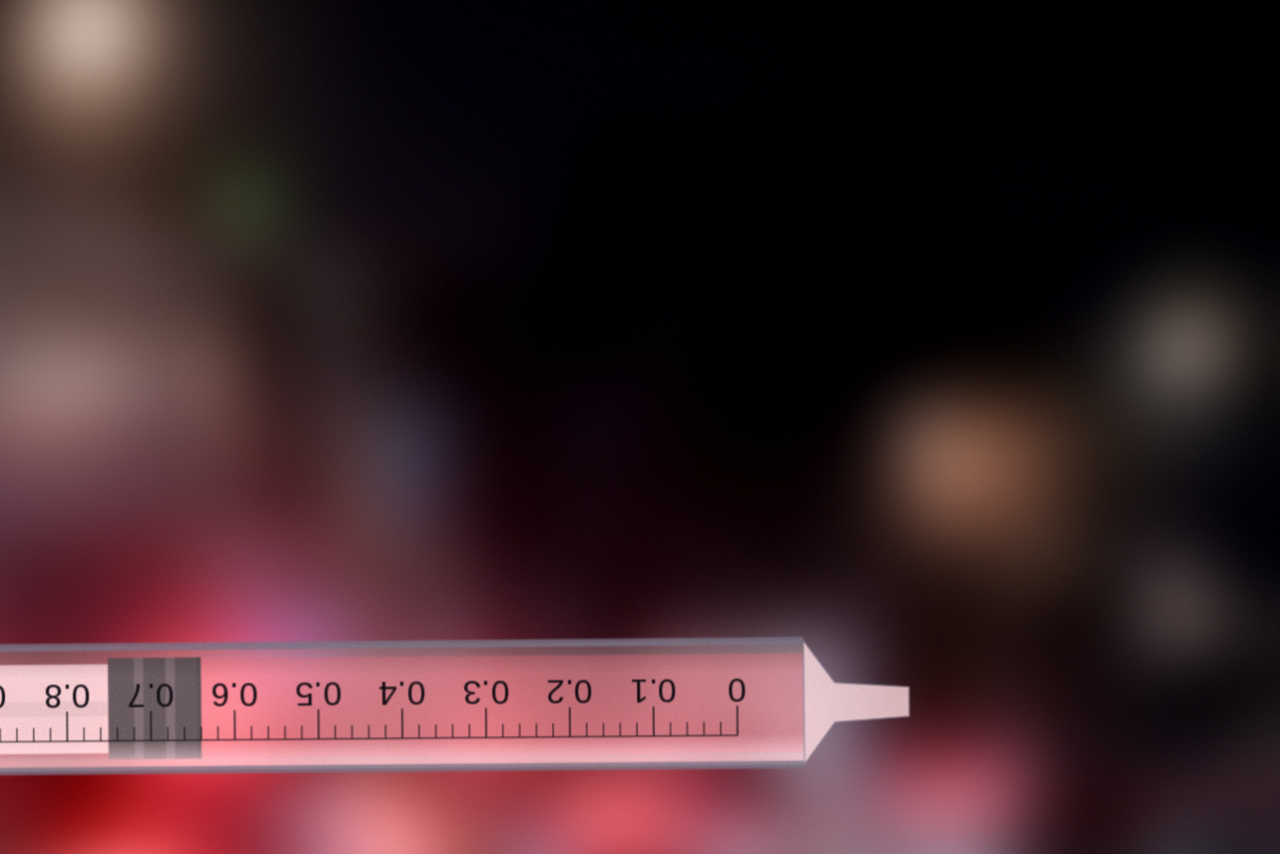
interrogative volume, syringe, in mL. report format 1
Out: 0.64
